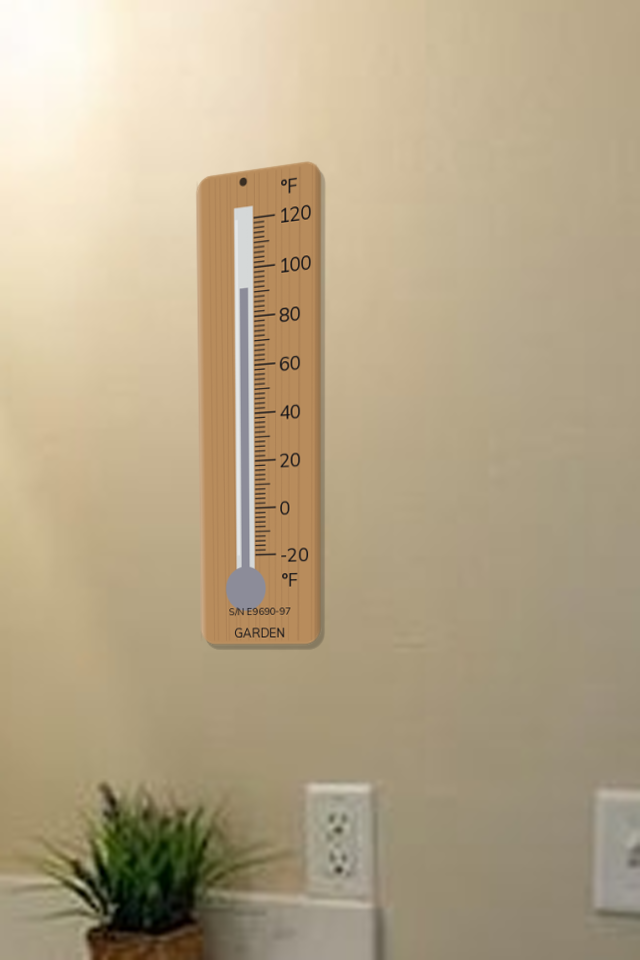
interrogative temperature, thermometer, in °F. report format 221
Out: 92
